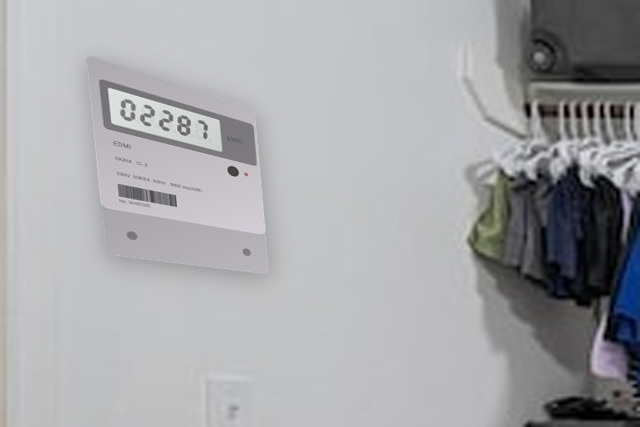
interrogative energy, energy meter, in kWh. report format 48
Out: 2287
